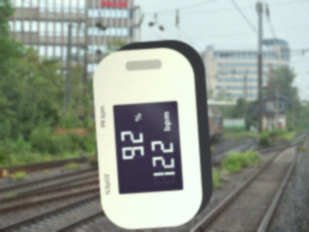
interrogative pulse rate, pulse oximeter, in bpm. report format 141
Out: 122
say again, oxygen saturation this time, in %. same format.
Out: 92
